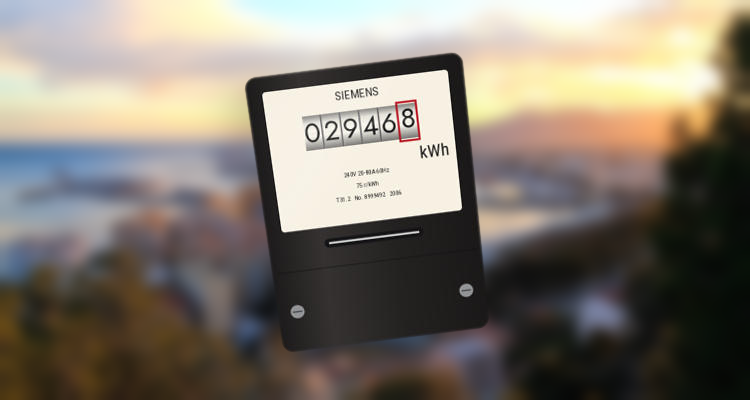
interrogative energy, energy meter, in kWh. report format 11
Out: 2946.8
